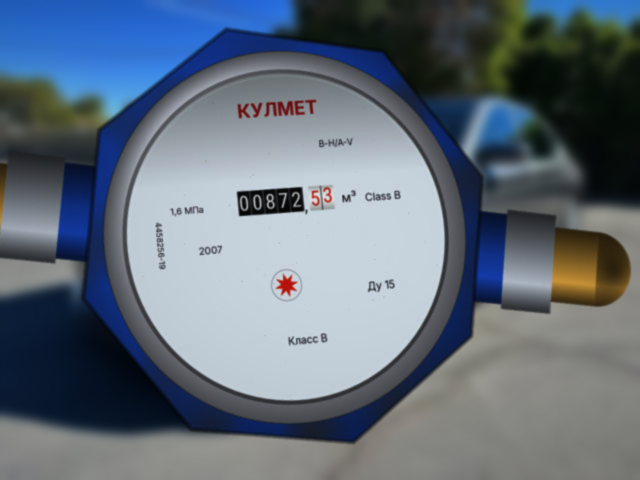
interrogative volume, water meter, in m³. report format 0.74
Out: 872.53
